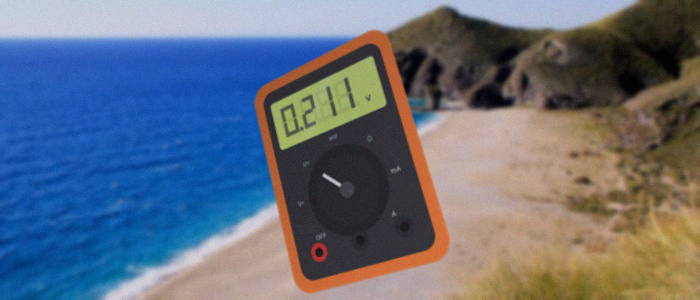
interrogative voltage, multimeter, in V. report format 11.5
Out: 0.211
